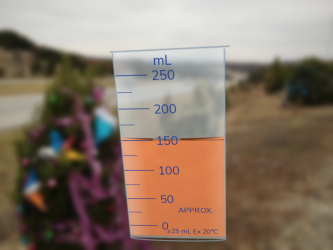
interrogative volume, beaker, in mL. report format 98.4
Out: 150
